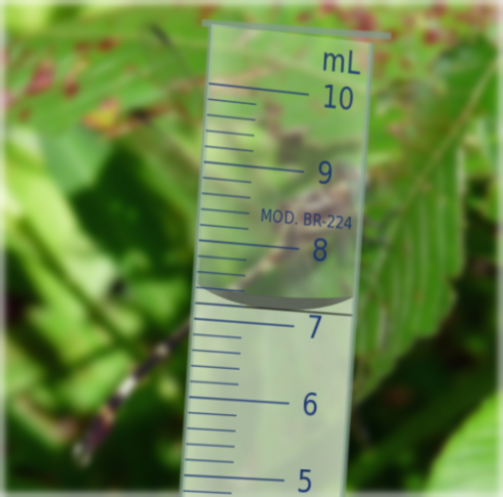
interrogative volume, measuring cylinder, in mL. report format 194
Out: 7.2
